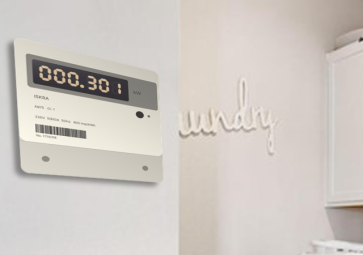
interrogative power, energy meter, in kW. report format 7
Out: 0.301
